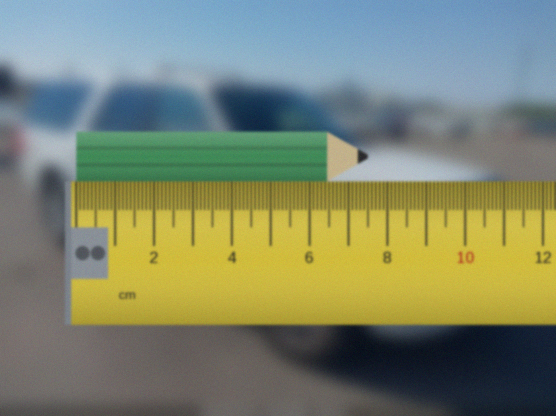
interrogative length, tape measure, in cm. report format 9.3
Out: 7.5
